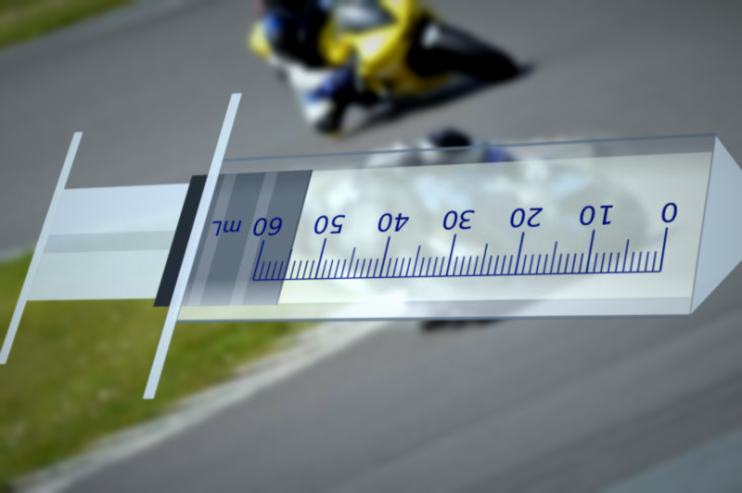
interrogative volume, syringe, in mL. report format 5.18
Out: 55
